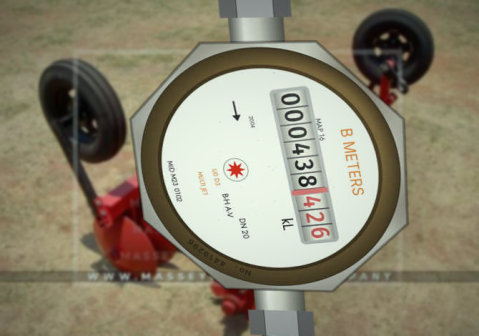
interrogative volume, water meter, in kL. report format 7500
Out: 438.426
